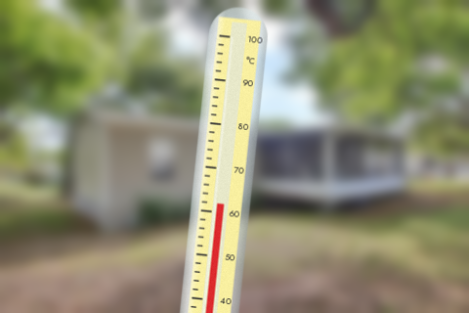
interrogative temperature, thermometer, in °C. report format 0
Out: 62
